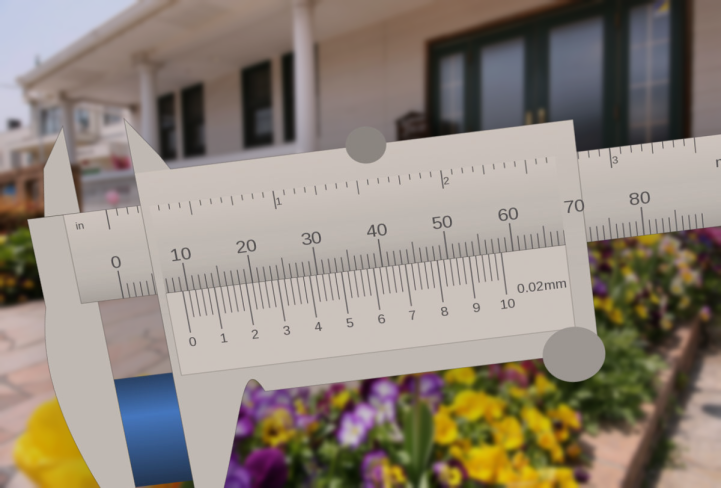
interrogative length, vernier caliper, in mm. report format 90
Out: 9.2
